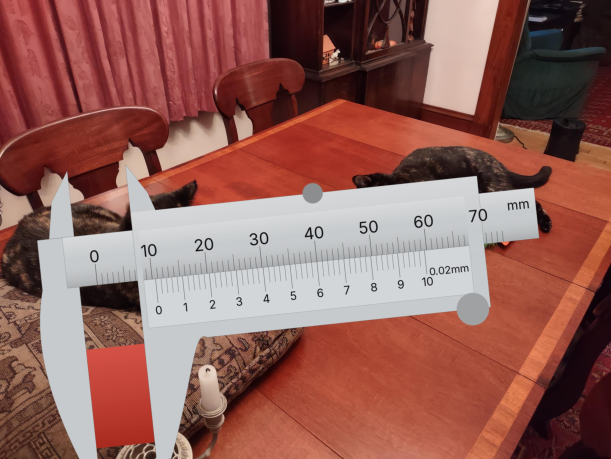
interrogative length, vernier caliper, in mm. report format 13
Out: 10.6
